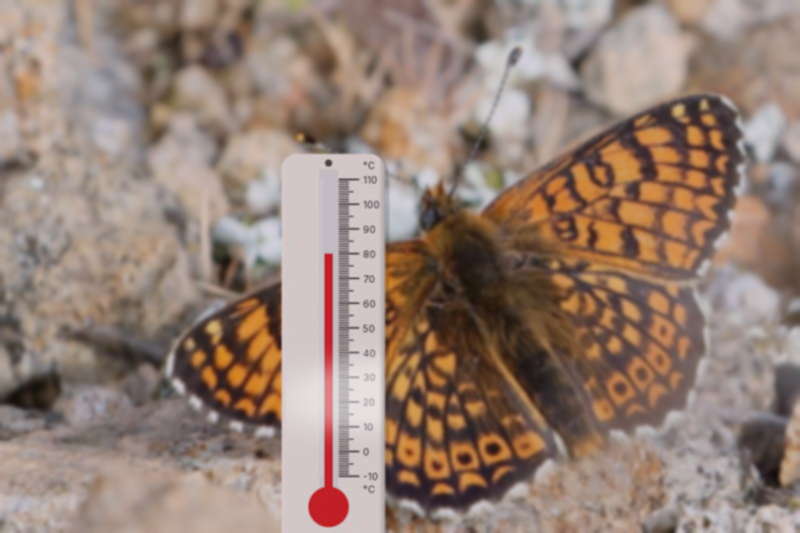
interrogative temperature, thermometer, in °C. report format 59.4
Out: 80
